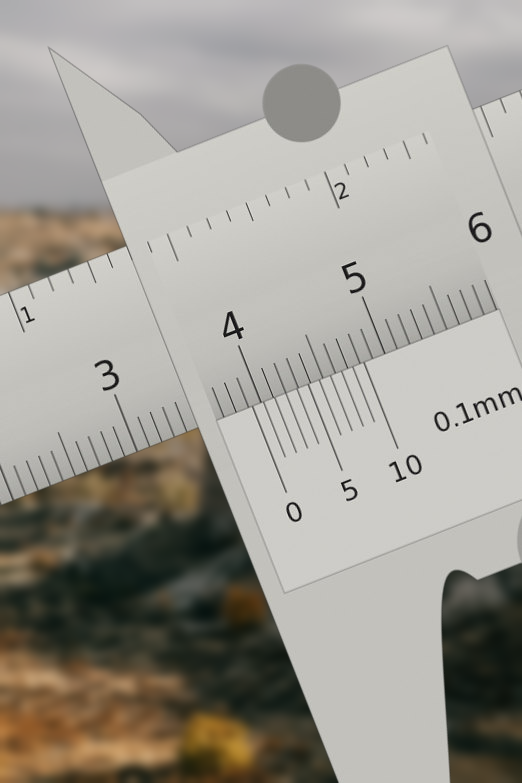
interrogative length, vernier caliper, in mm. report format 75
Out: 39.3
